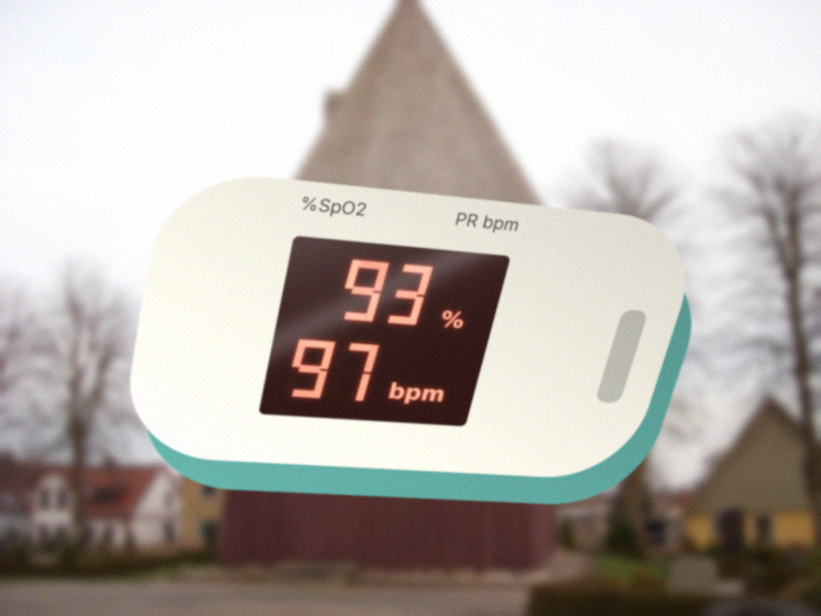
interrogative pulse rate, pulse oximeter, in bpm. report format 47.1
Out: 97
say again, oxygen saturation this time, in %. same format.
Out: 93
